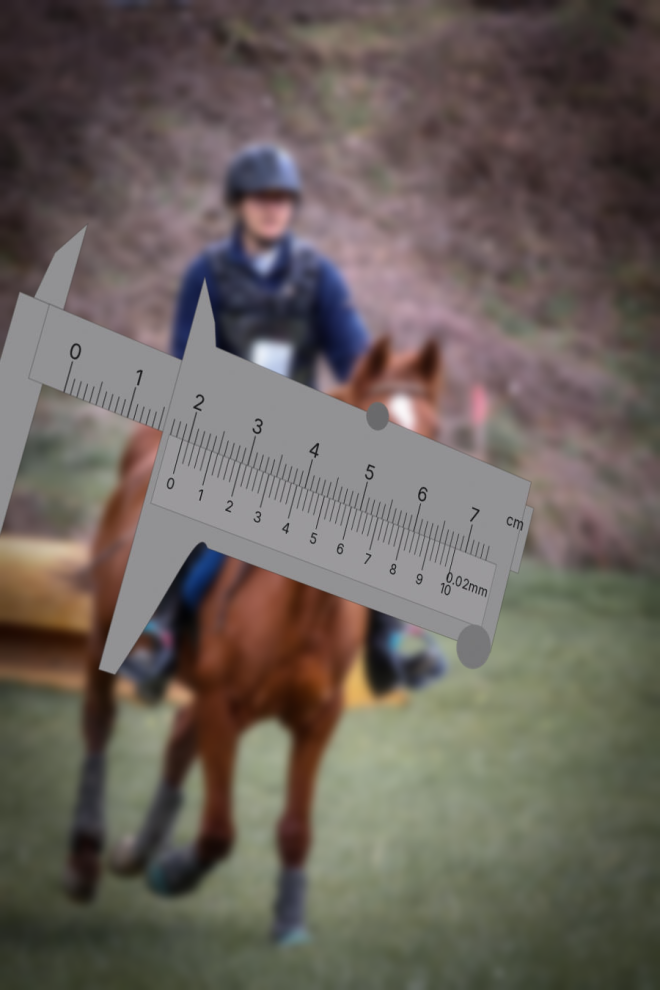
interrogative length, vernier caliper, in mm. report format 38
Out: 19.0
